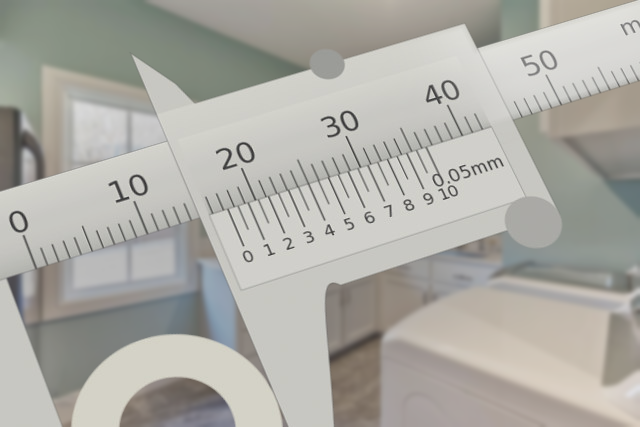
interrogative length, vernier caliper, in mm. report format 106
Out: 17.4
